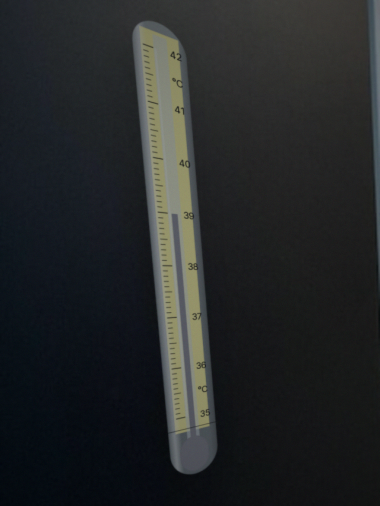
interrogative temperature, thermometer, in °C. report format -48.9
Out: 39
